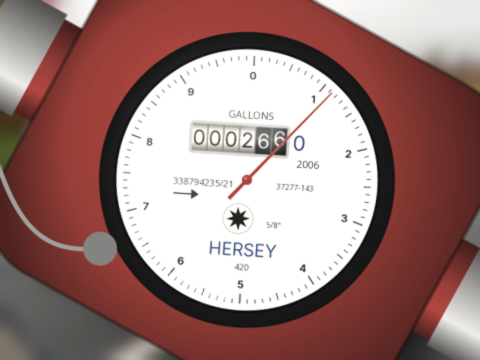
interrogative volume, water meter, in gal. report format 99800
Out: 2661.1
